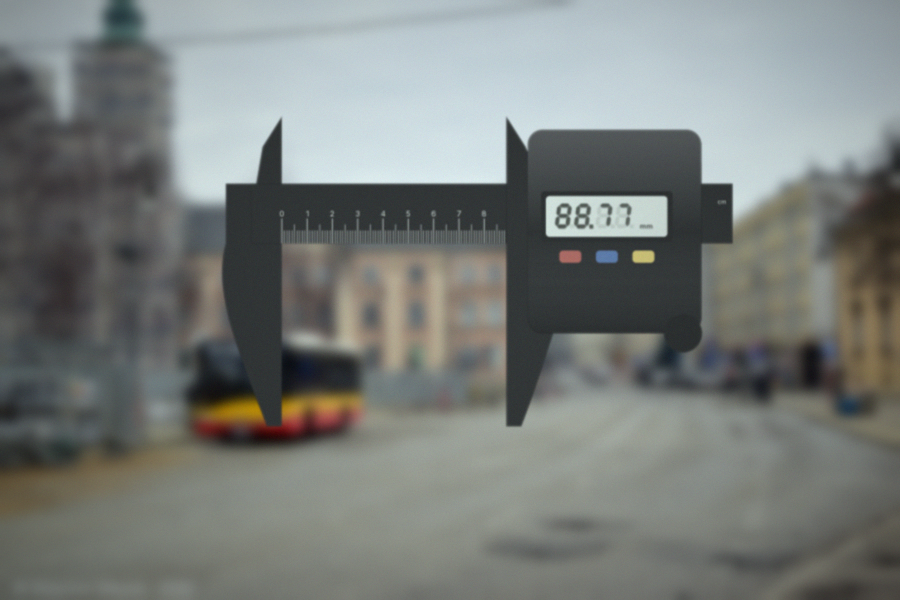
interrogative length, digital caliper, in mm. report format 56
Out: 88.77
